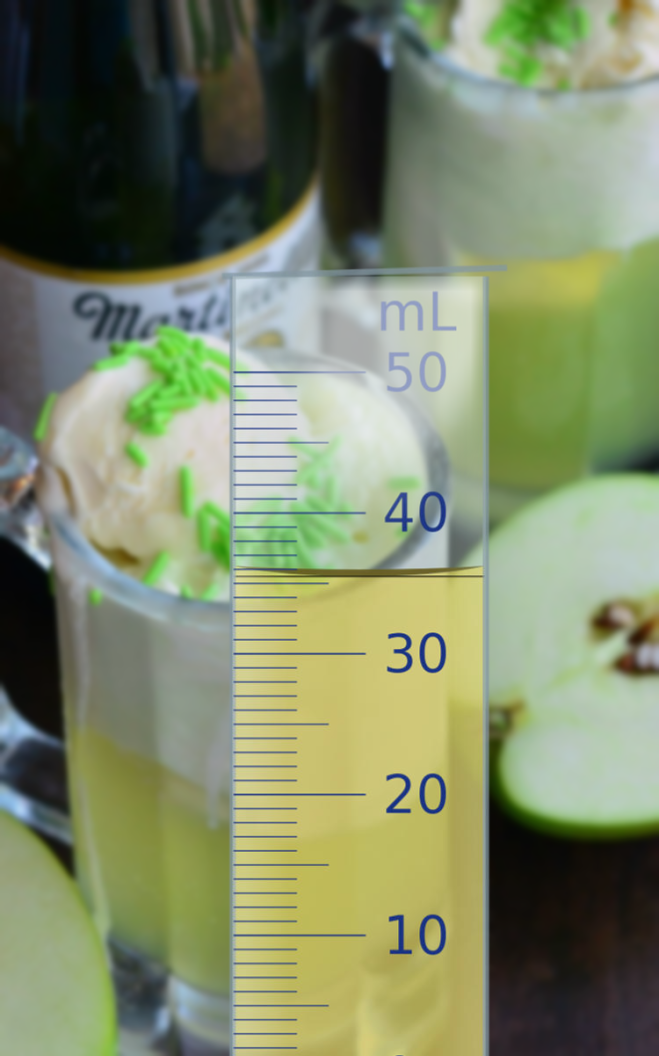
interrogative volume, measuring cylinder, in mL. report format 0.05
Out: 35.5
